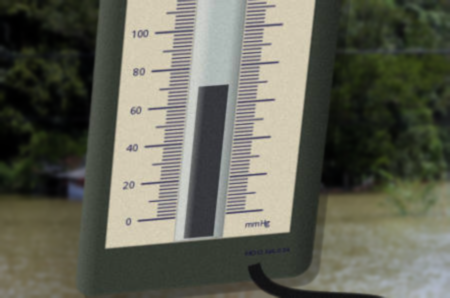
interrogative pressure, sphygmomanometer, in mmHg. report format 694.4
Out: 70
